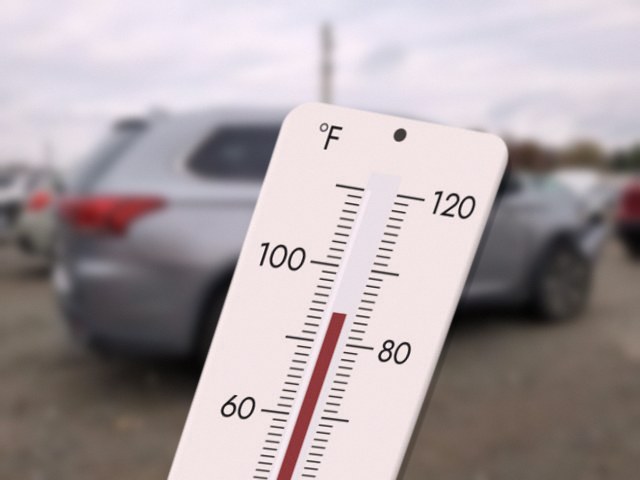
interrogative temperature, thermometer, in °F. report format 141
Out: 88
